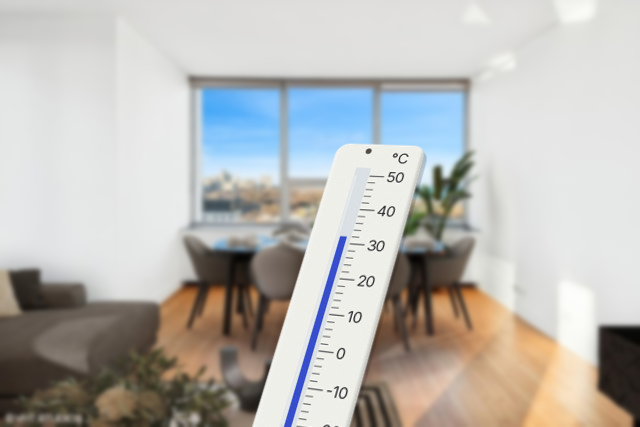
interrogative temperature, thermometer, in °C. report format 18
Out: 32
